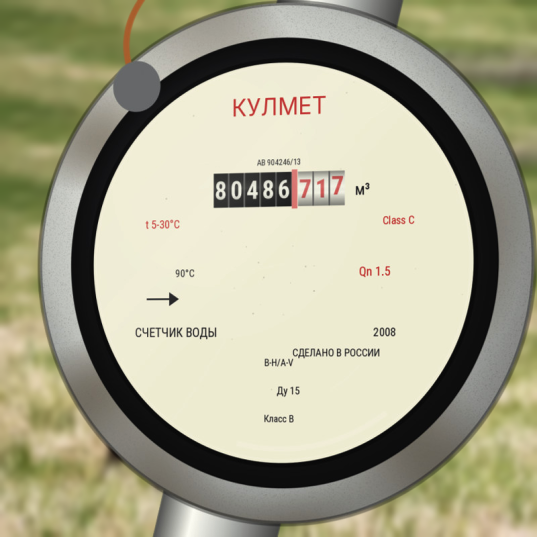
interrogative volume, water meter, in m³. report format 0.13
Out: 80486.717
